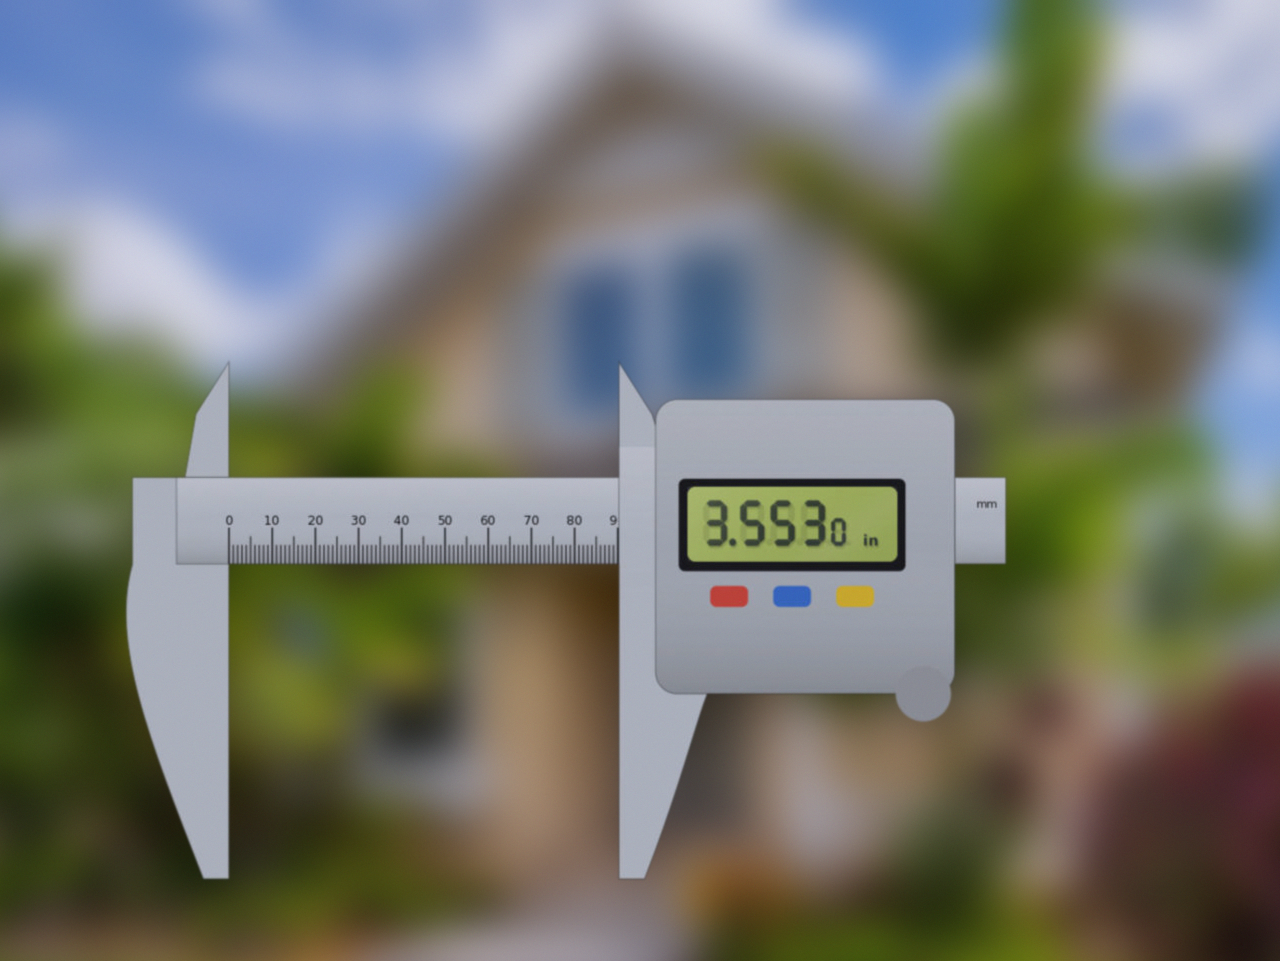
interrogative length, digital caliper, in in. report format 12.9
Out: 3.5530
